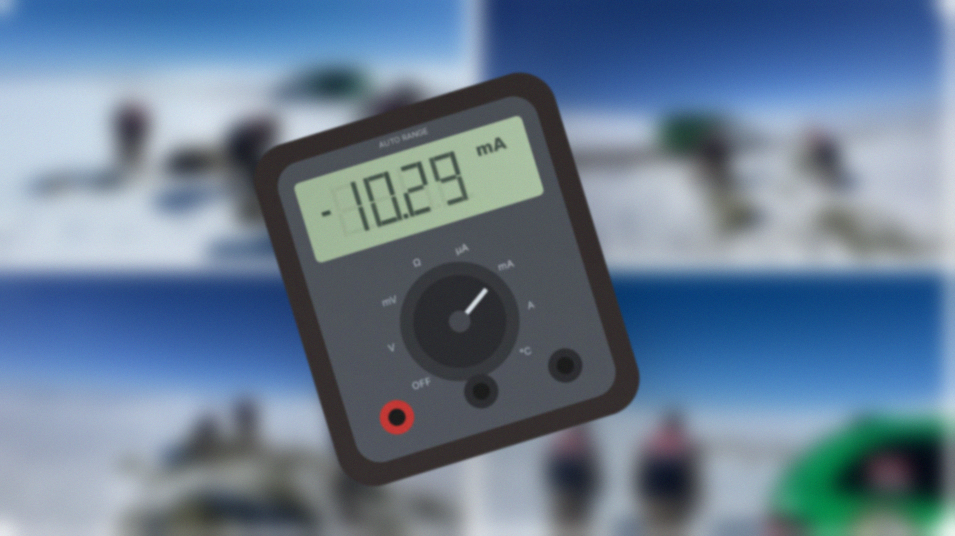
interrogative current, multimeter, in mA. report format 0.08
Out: -10.29
